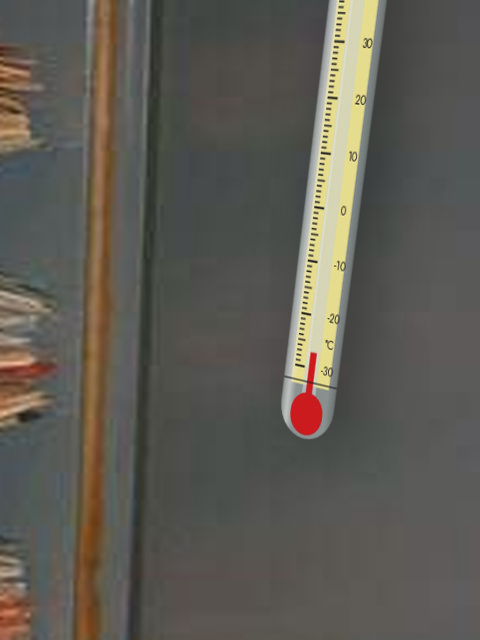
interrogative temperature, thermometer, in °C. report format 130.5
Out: -27
